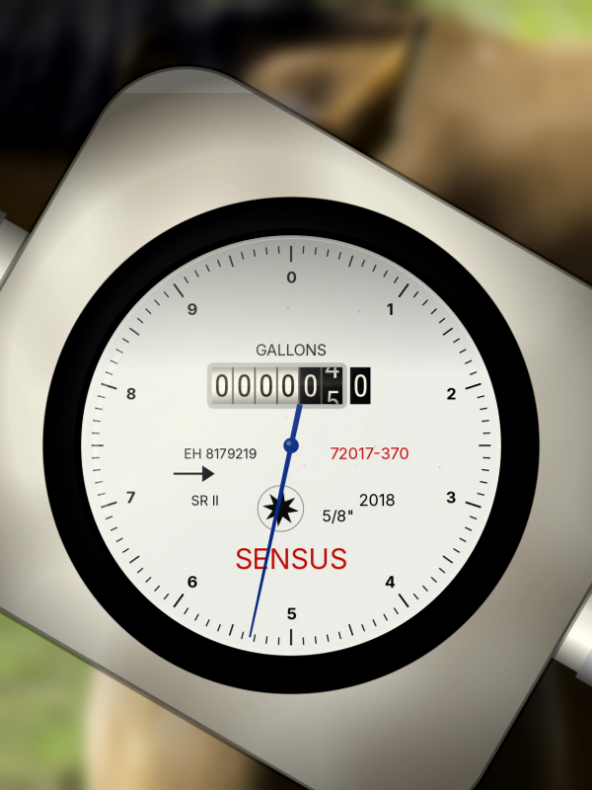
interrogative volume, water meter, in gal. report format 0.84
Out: 45.3
